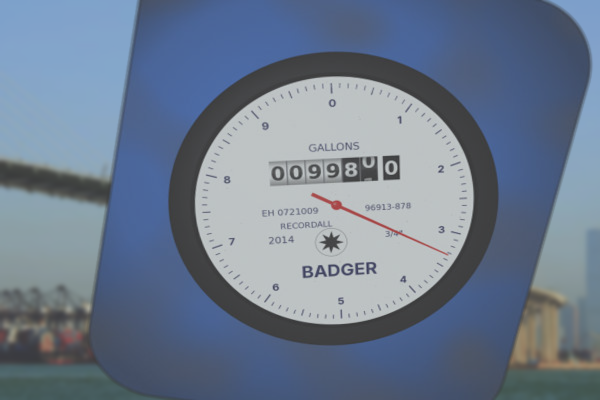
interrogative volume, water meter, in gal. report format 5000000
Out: 99803.3
